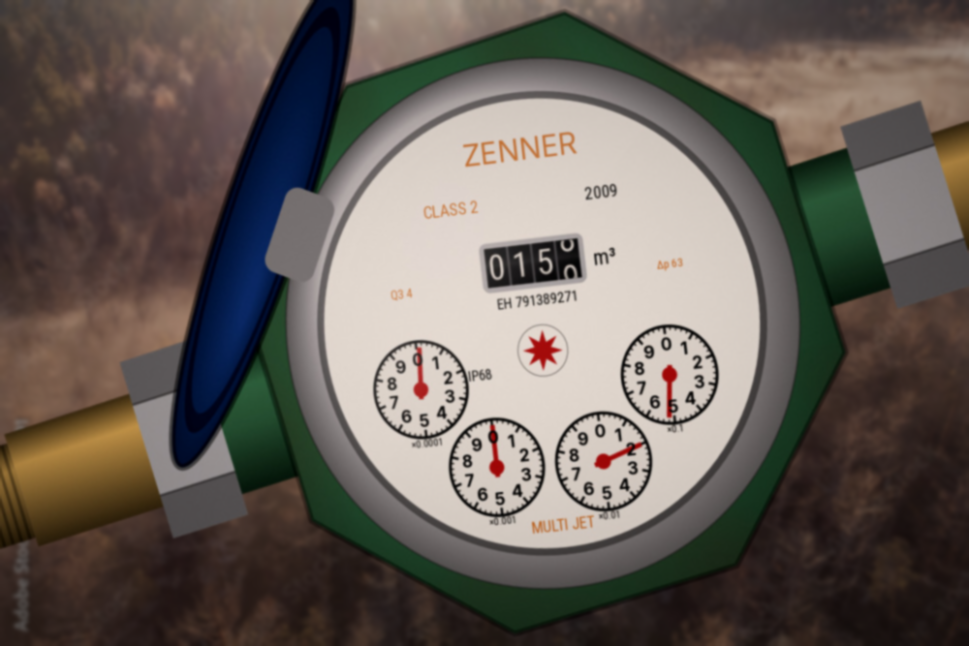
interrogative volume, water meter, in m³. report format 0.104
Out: 158.5200
